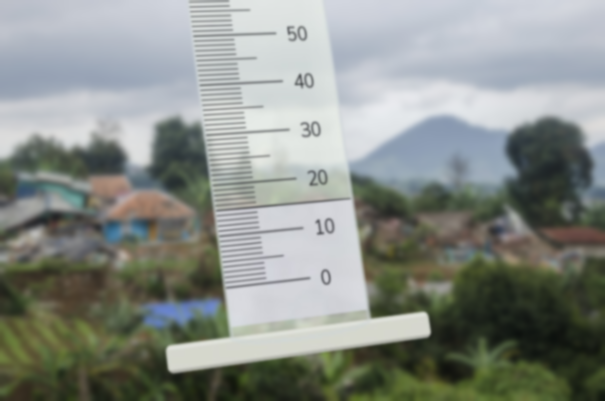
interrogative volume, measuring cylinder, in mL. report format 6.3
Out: 15
